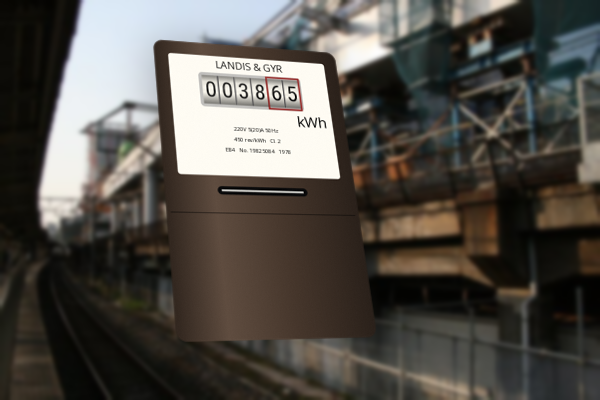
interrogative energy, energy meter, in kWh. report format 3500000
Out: 38.65
